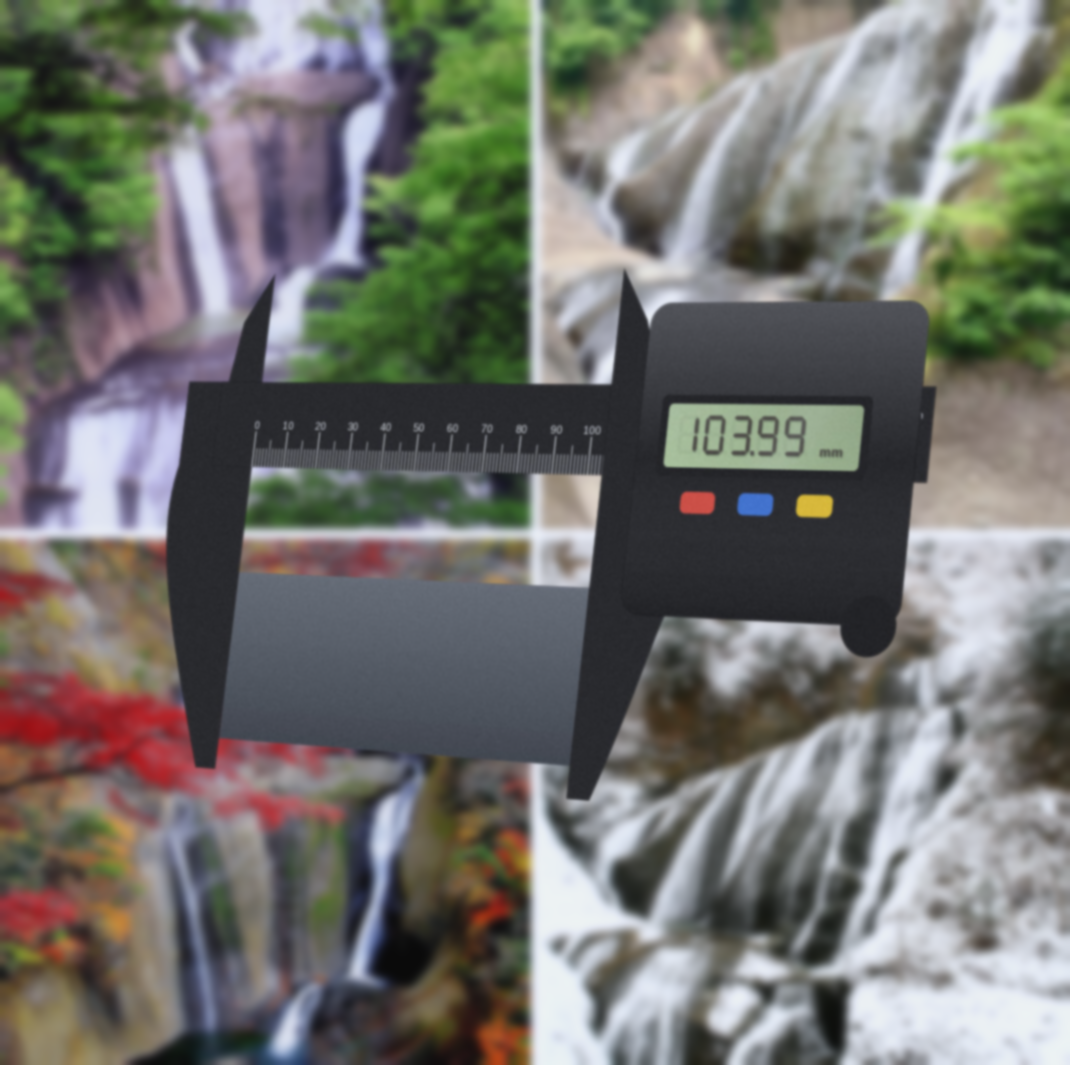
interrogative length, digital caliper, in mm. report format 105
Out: 103.99
